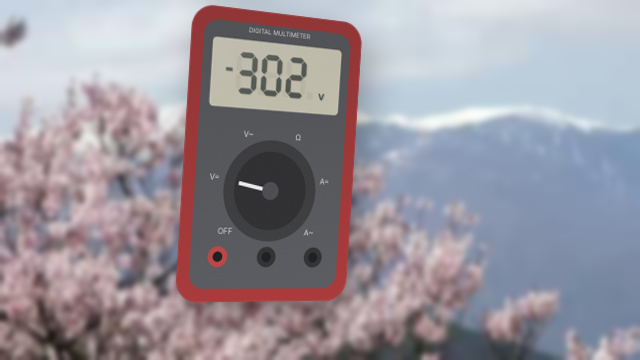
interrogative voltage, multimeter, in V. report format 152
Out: -302
